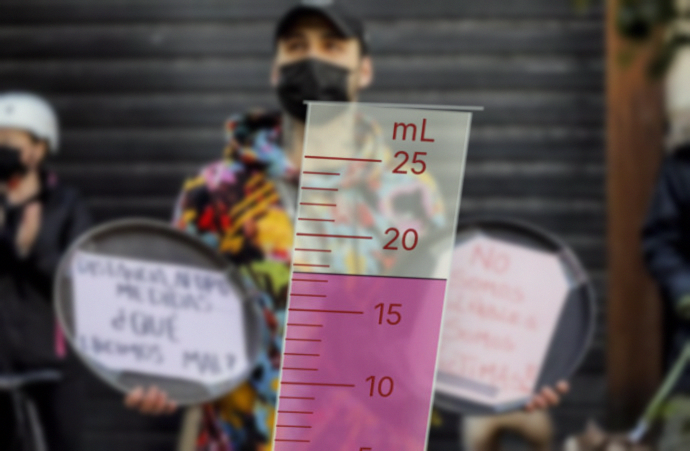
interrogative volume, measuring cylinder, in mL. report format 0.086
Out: 17.5
